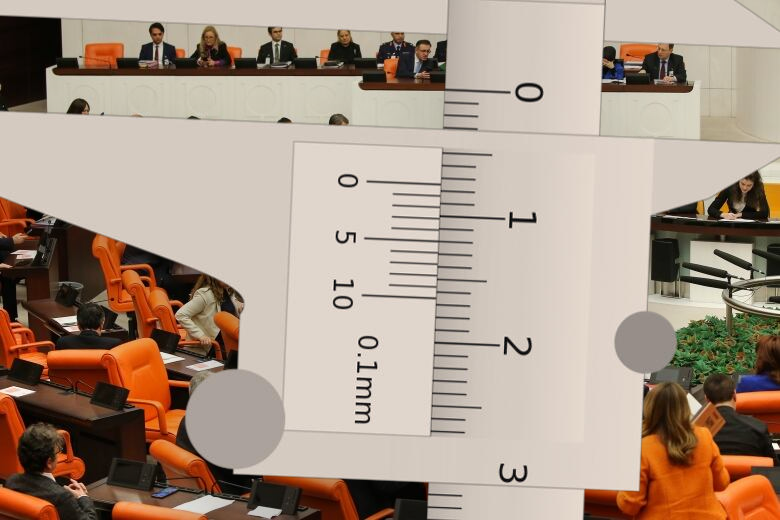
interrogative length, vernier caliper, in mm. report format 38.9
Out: 7.5
